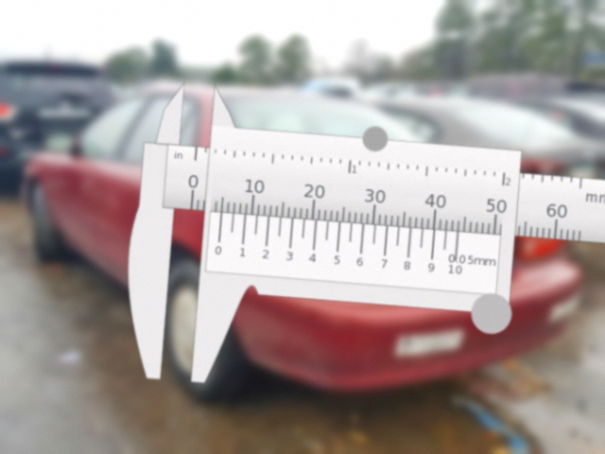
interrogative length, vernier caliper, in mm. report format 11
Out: 5.0
